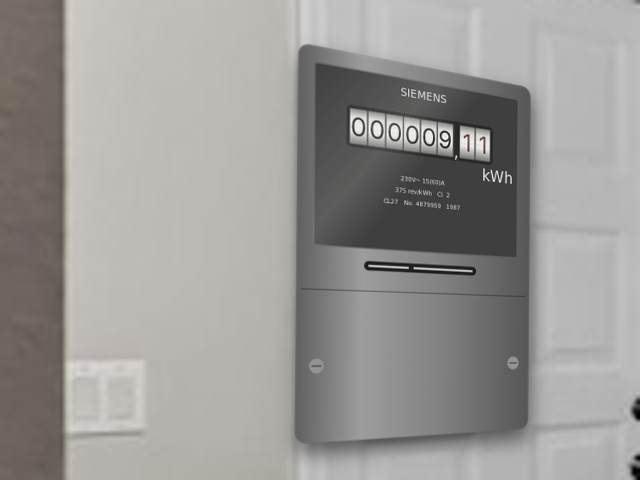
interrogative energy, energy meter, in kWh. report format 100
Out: 9.11
